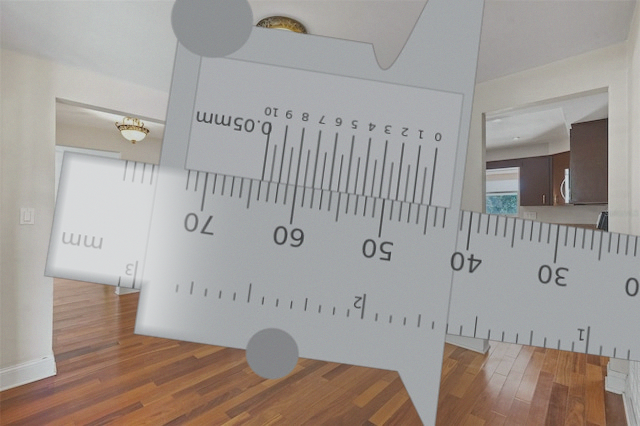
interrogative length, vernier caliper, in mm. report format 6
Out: 44.8
